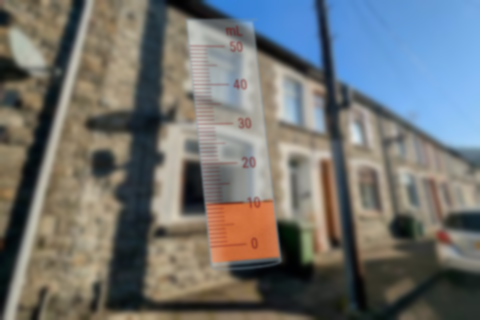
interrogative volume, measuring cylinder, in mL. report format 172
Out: 10
